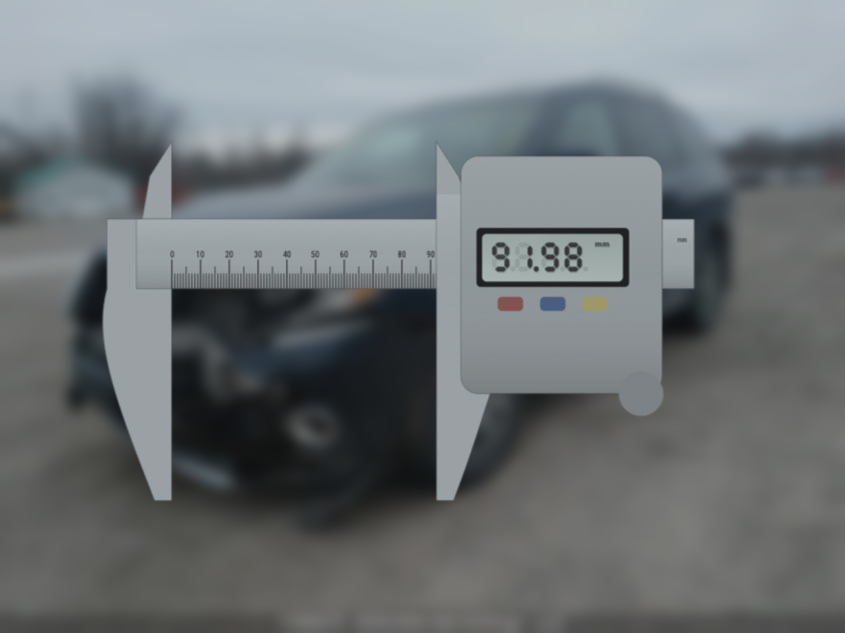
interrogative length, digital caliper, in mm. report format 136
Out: 91.98
